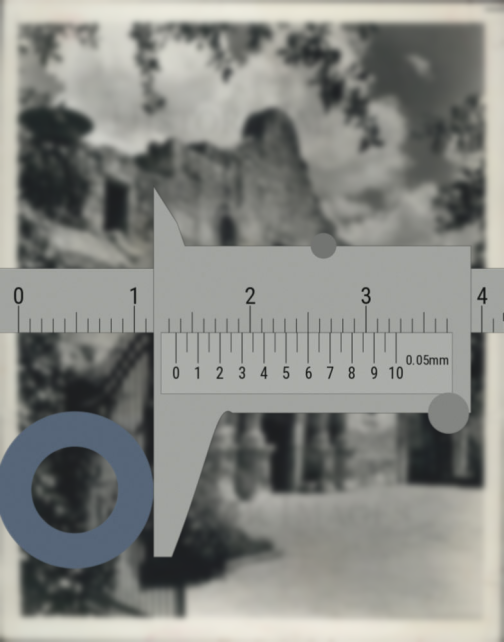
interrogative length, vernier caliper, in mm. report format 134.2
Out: 13.6
